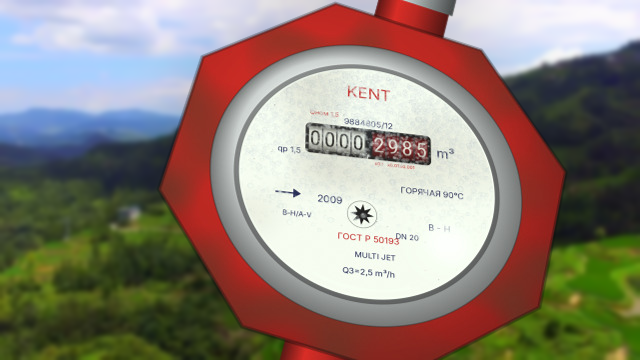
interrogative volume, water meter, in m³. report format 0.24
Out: 0.2985
